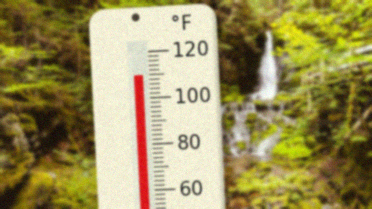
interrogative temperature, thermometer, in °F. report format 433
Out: 110
